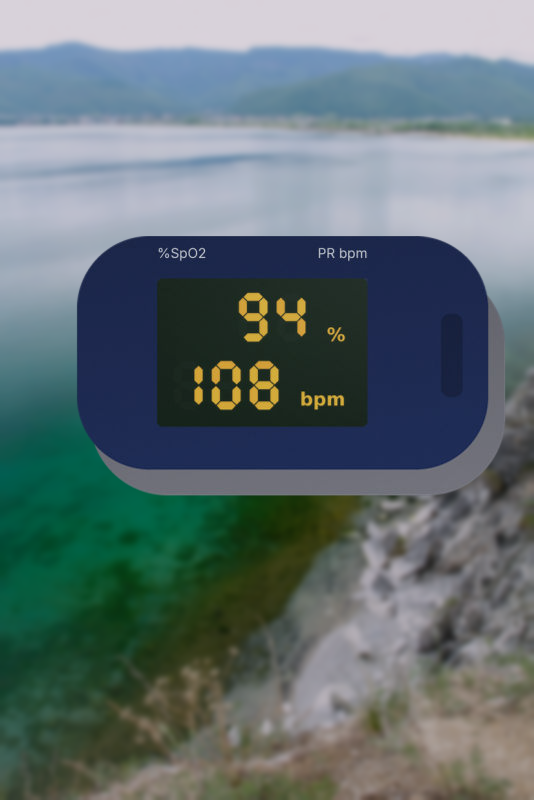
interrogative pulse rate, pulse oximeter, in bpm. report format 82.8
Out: 108
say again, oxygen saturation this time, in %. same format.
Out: 94
